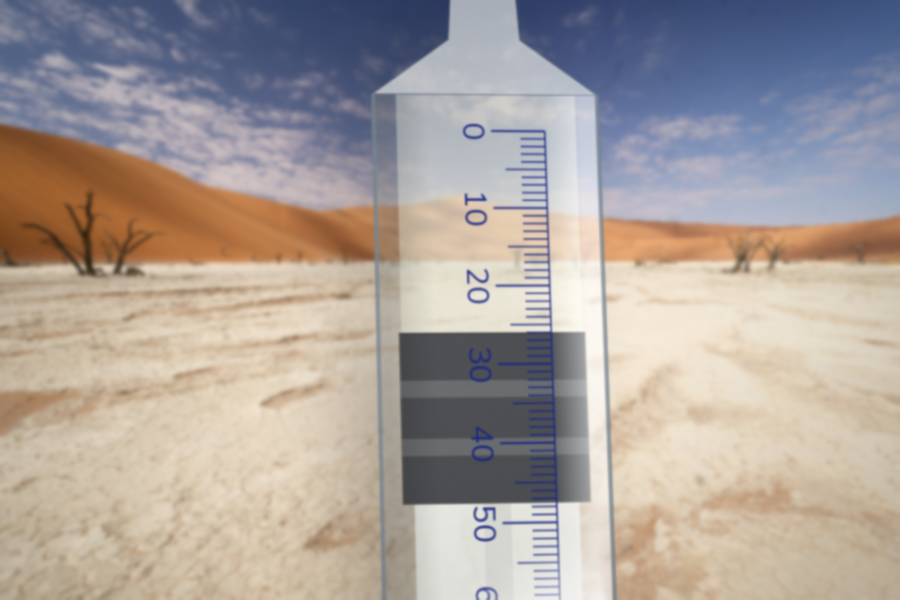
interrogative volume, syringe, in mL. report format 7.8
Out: 26
